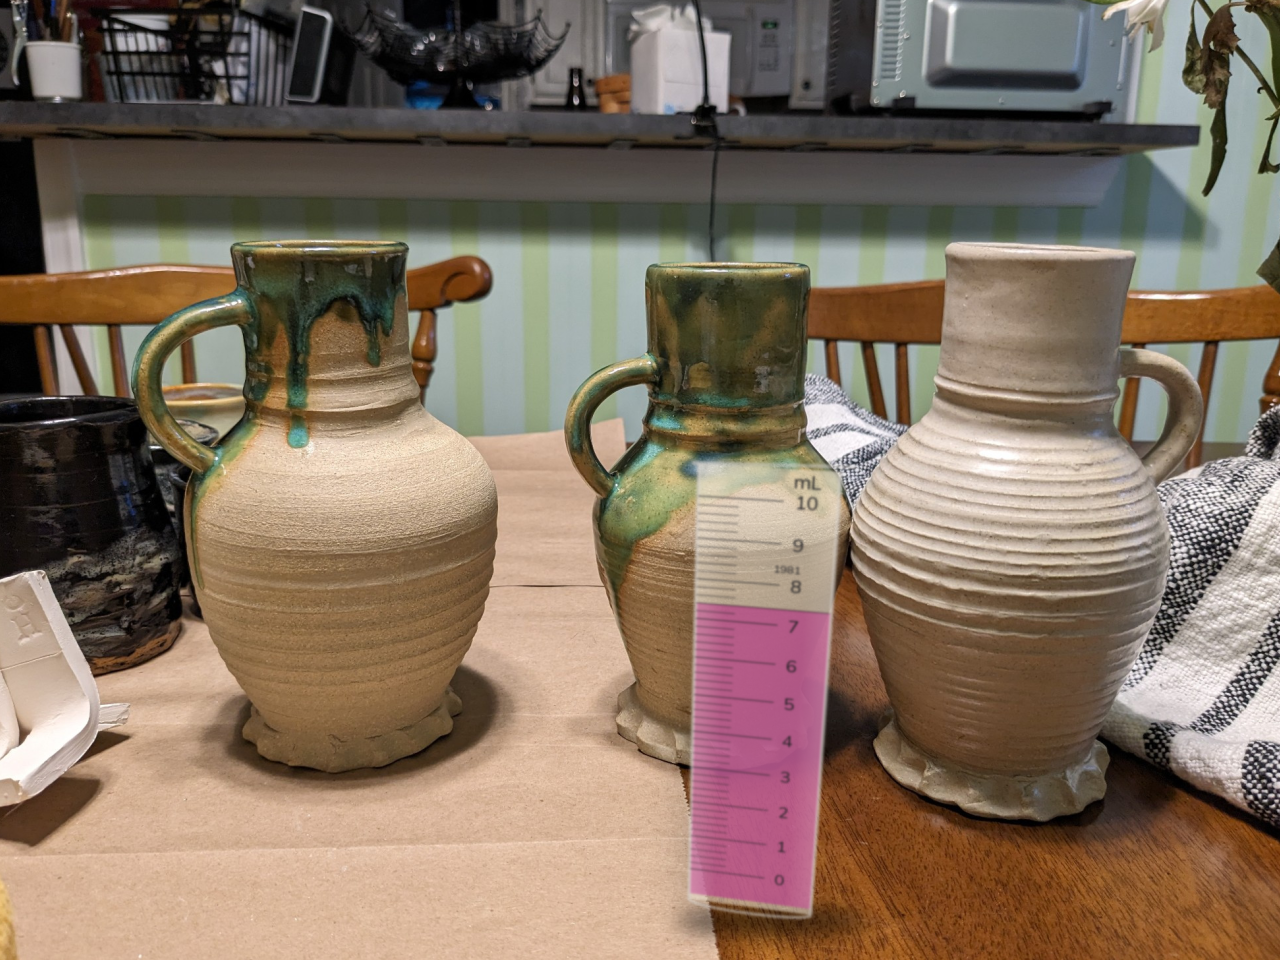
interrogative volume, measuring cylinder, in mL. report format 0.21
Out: 7.4
